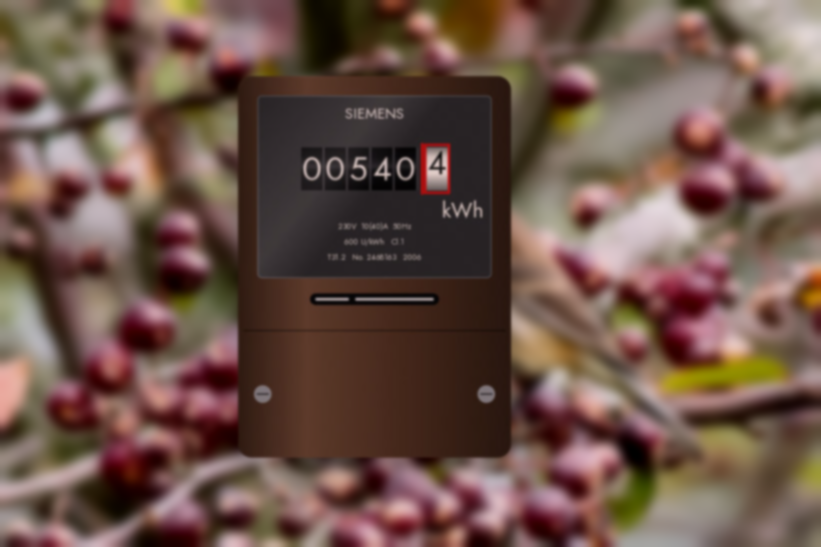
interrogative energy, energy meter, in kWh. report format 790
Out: 540.4
